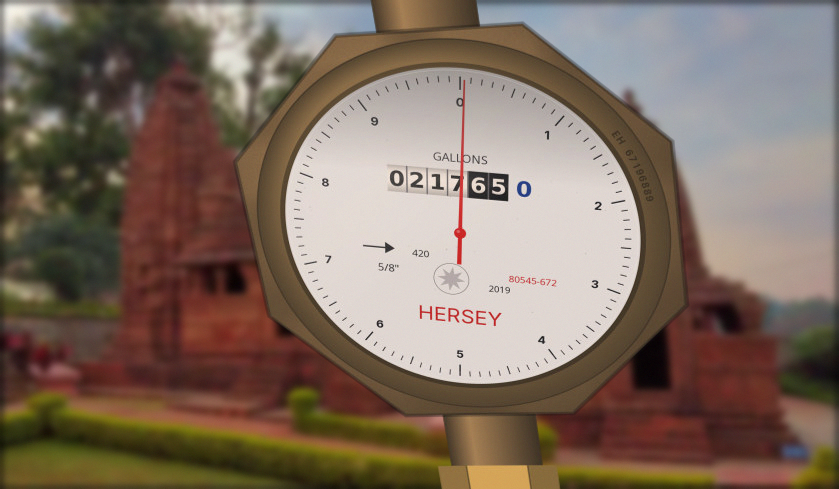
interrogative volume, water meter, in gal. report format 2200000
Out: 217650.0
